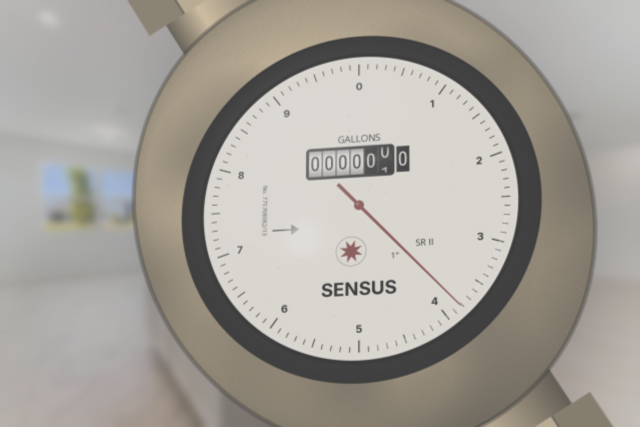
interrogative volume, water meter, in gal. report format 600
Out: 3.8
